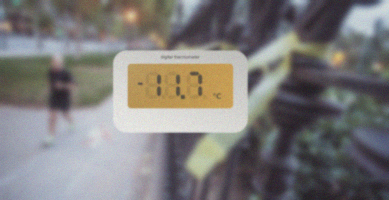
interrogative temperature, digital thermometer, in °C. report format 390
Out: -11.7
